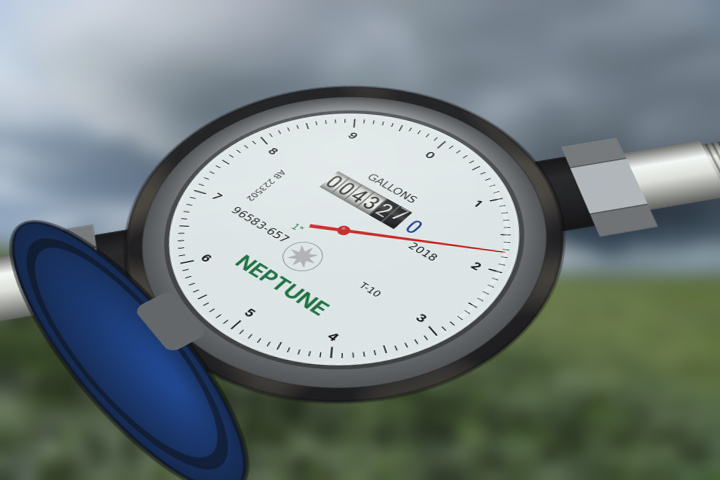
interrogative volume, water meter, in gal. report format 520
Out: 43271.7
